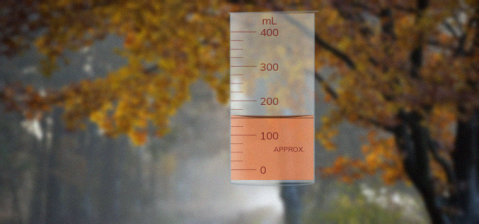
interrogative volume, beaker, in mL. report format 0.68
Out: 150
